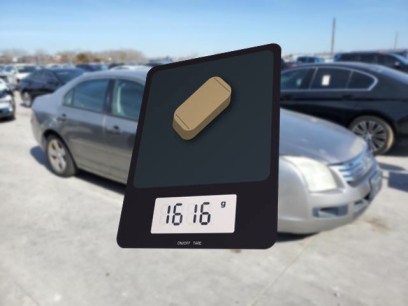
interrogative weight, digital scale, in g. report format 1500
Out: 1616
